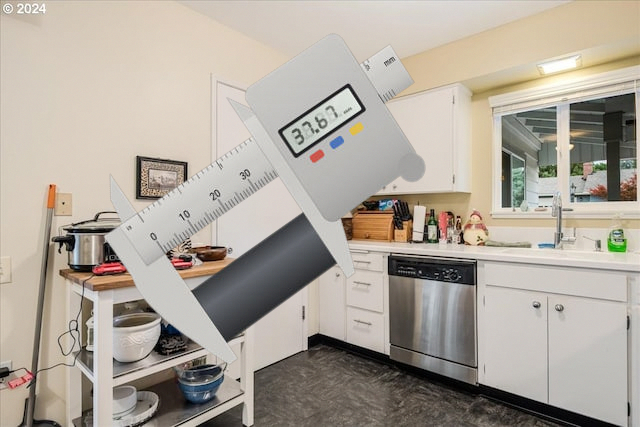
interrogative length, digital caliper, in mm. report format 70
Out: 37.67
